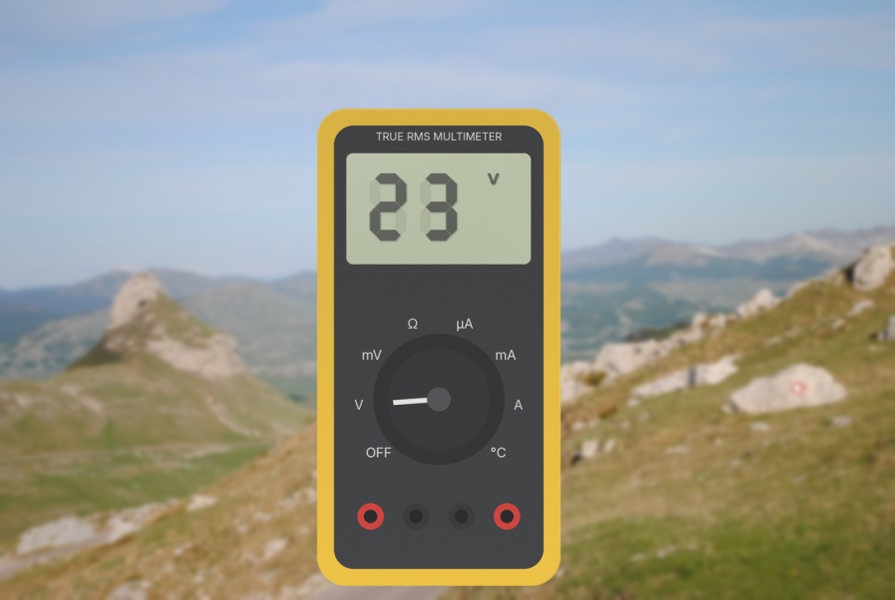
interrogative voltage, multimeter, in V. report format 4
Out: 23
